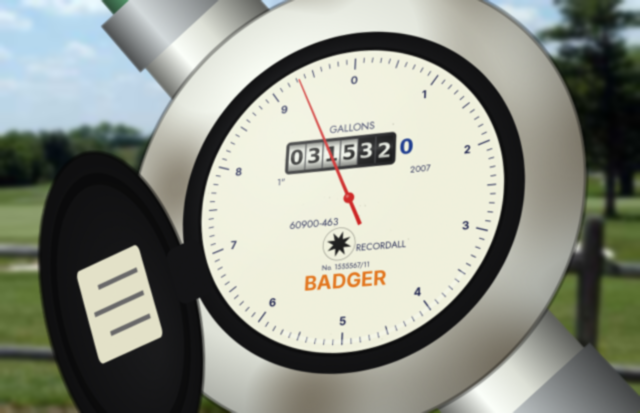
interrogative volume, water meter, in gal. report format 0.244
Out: 315319.3
